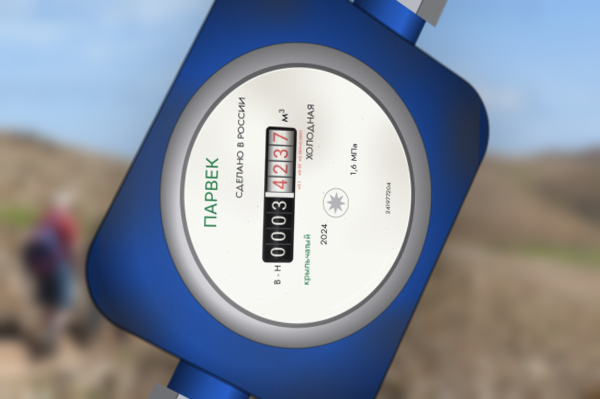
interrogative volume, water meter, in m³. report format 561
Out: 3.4237
